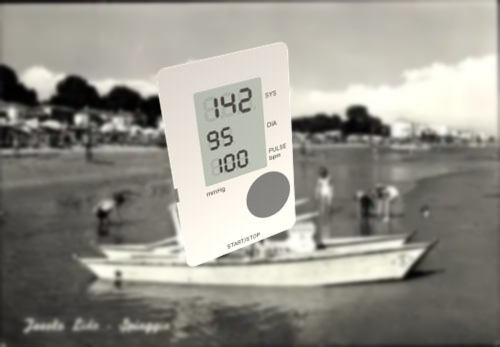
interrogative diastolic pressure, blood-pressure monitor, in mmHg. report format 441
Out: 95
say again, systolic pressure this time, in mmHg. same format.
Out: 142
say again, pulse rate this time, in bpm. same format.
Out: 100
